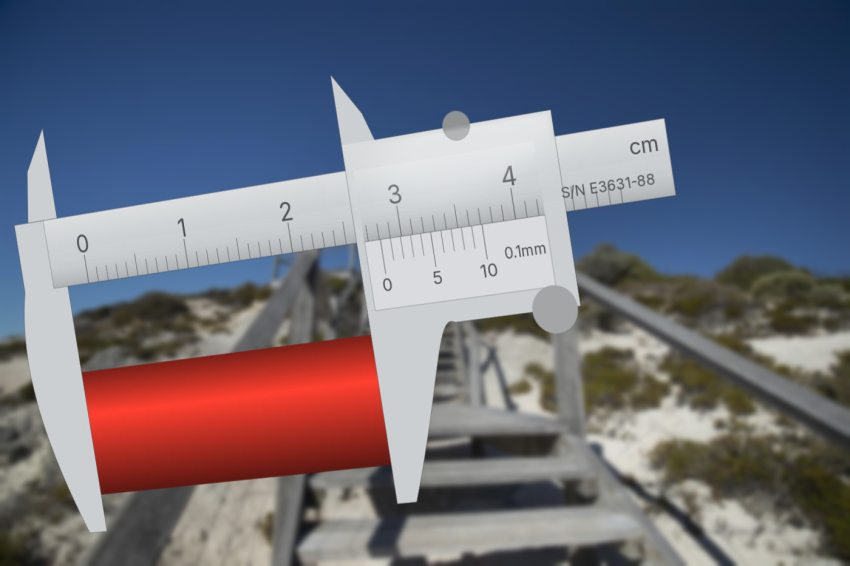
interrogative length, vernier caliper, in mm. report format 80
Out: 28.1
